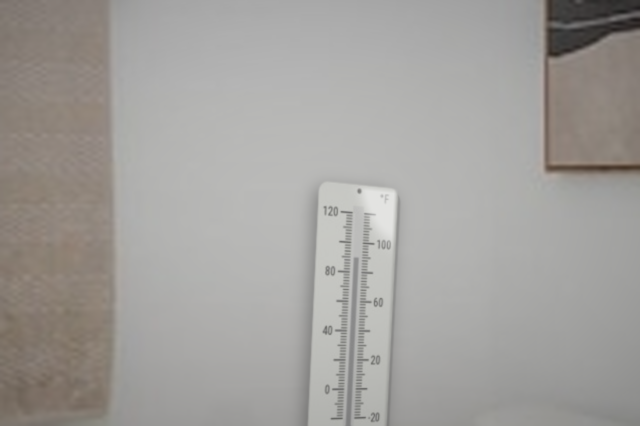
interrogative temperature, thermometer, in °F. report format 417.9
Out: 90
